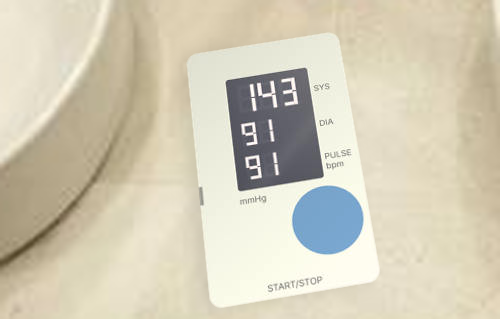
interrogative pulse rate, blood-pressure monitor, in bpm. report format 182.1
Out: 91
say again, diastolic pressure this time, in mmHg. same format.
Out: 91
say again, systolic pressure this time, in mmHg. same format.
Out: 143
